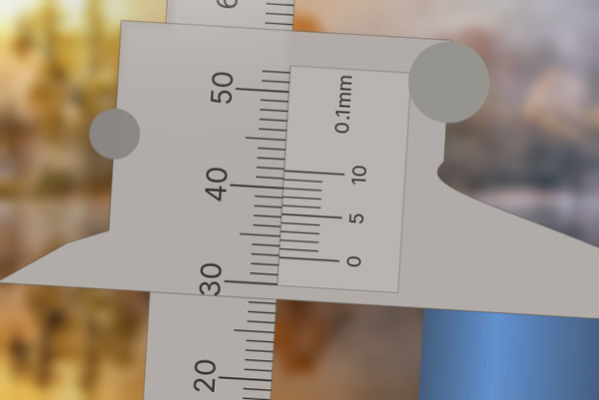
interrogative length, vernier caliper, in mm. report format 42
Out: 32.8
